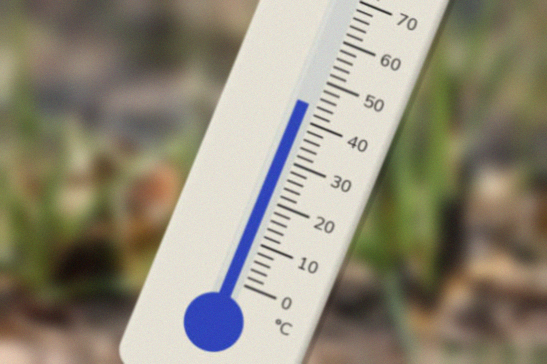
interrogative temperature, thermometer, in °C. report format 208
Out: 44
